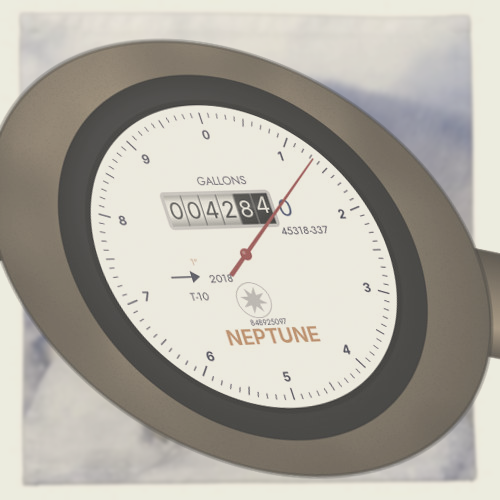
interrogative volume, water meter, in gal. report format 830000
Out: 42841.3
